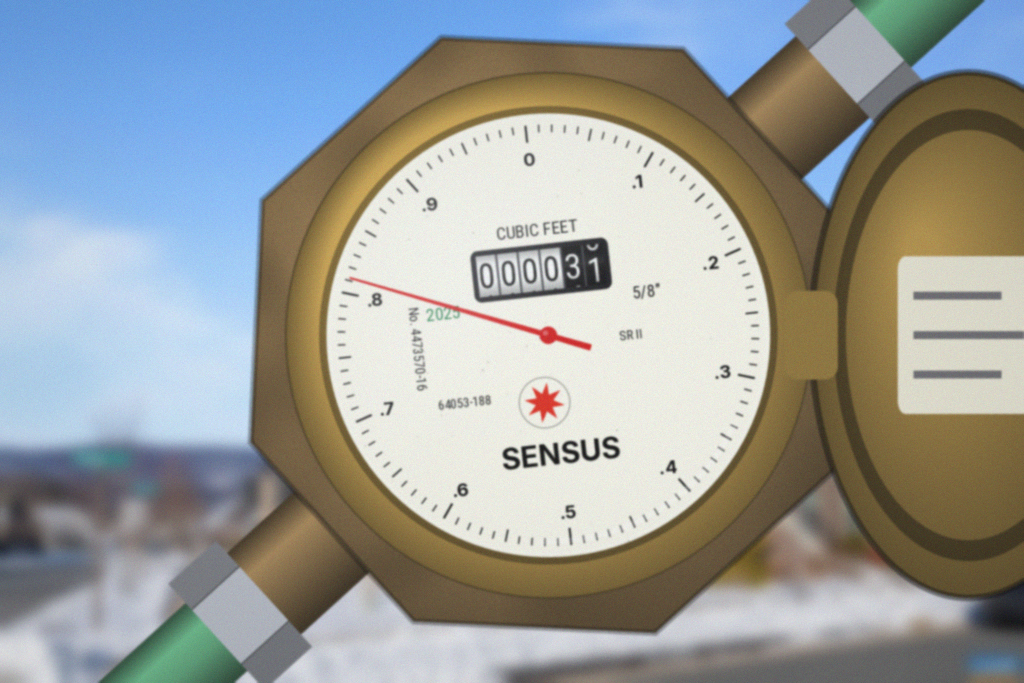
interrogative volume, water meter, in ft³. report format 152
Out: 30.81
